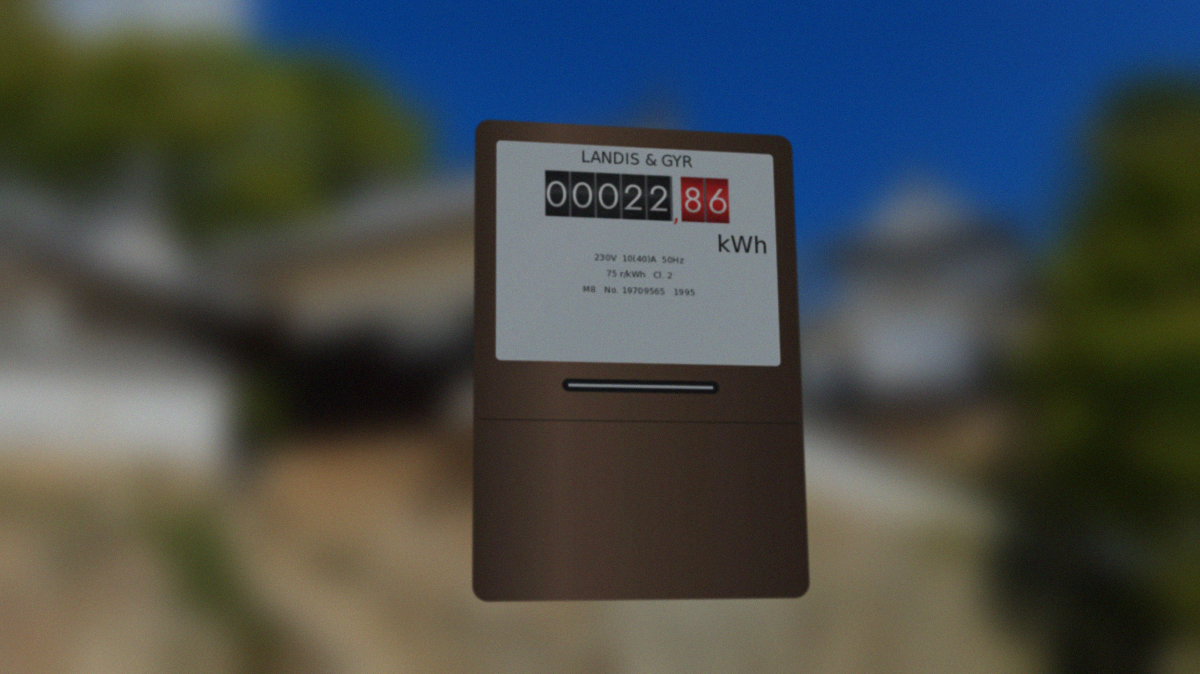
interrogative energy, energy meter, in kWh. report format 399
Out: 22.86
